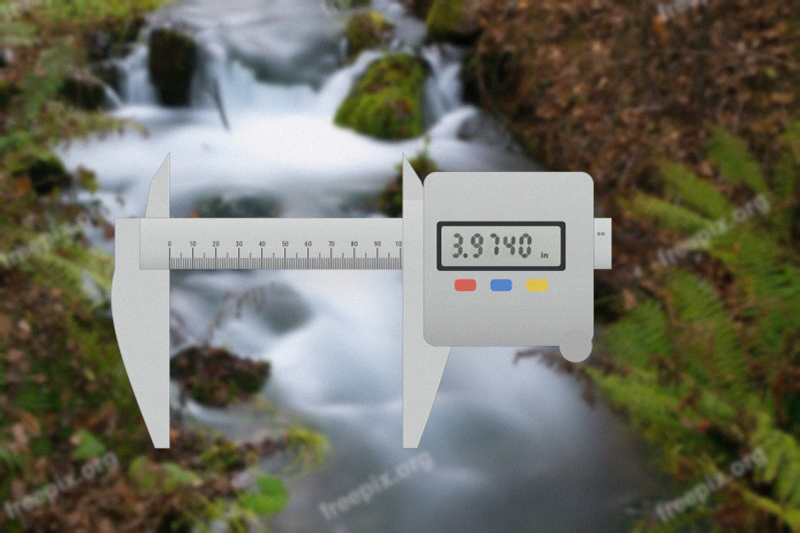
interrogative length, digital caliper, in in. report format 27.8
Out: 3.9740
